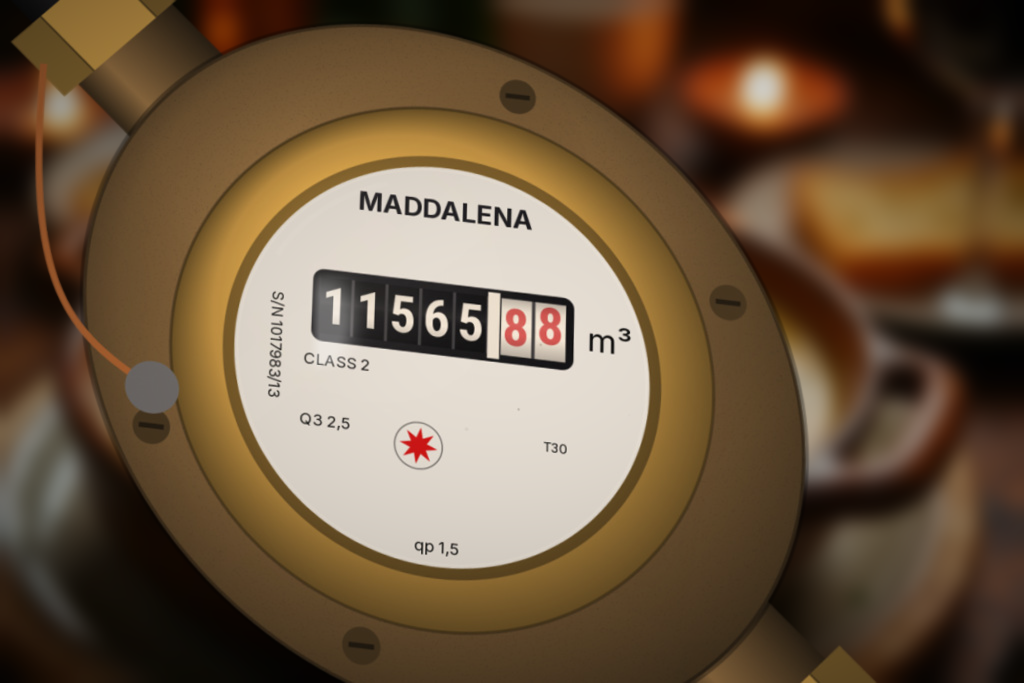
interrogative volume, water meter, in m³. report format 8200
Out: 11565.88
